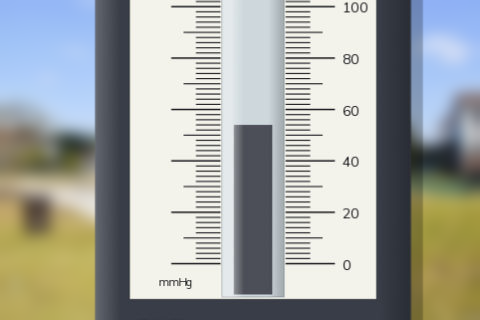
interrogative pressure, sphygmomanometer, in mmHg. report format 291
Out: 54
